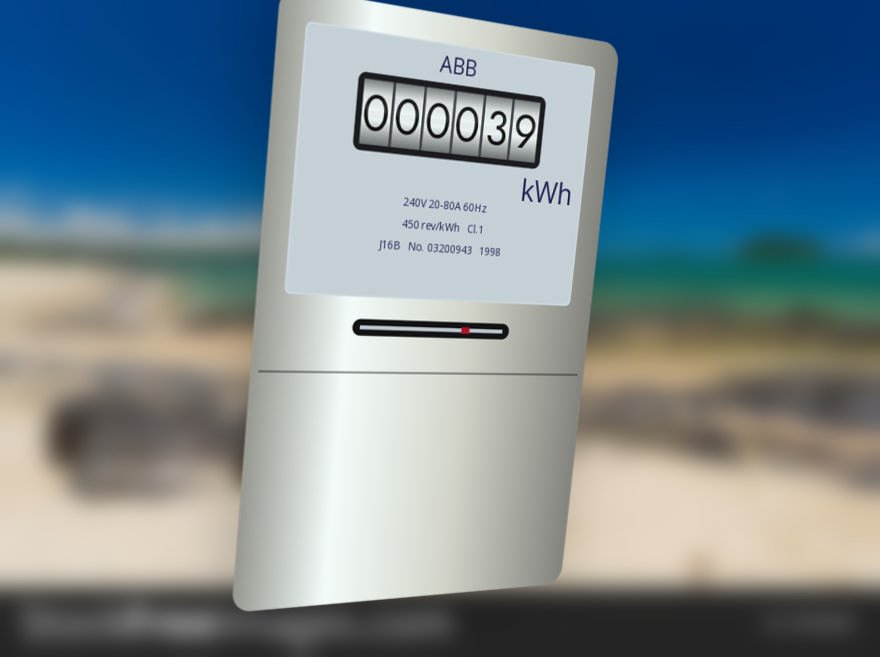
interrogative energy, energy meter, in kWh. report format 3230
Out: 39
